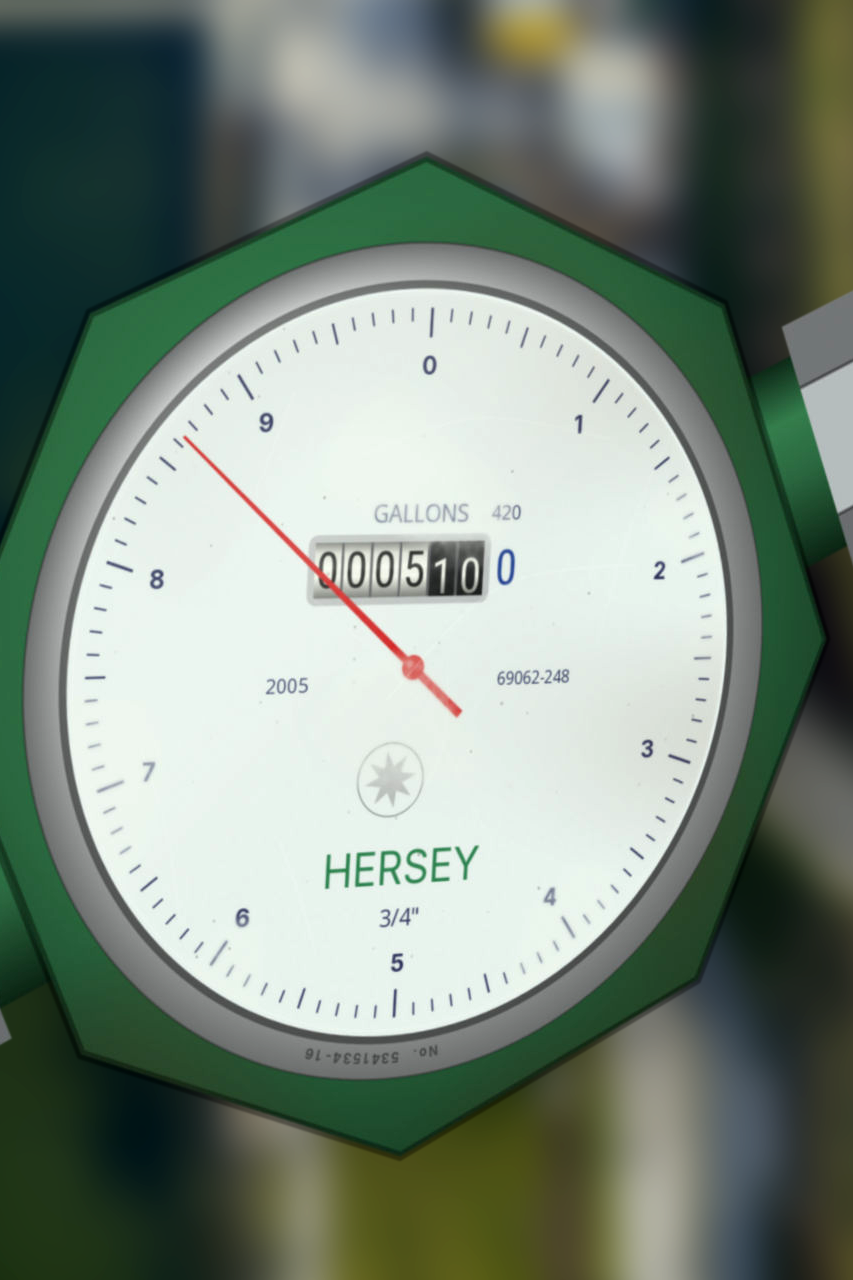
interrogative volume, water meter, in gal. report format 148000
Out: 5098.6
